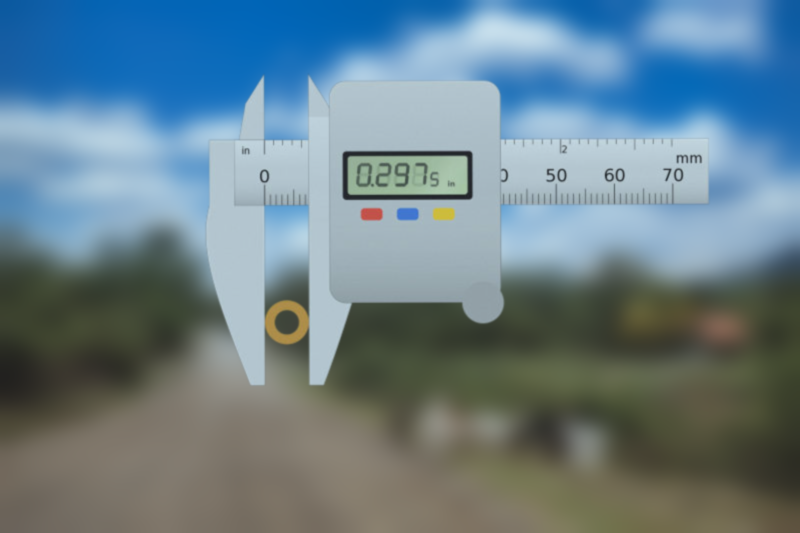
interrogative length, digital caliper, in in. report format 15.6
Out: 0.2975
